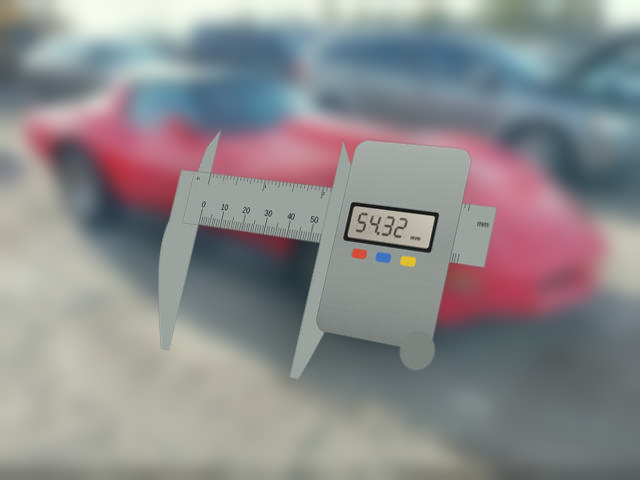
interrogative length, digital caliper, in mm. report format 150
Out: 54.32
